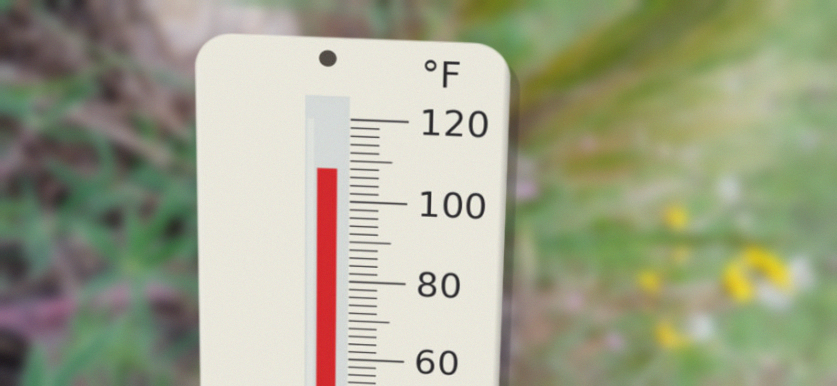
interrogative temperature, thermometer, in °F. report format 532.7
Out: 108
